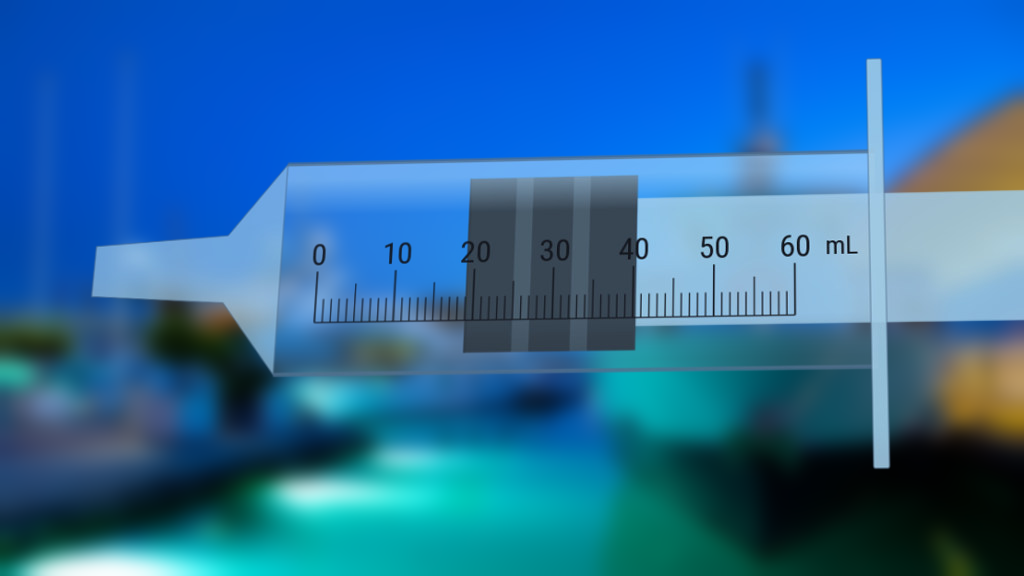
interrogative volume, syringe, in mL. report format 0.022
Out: 19
